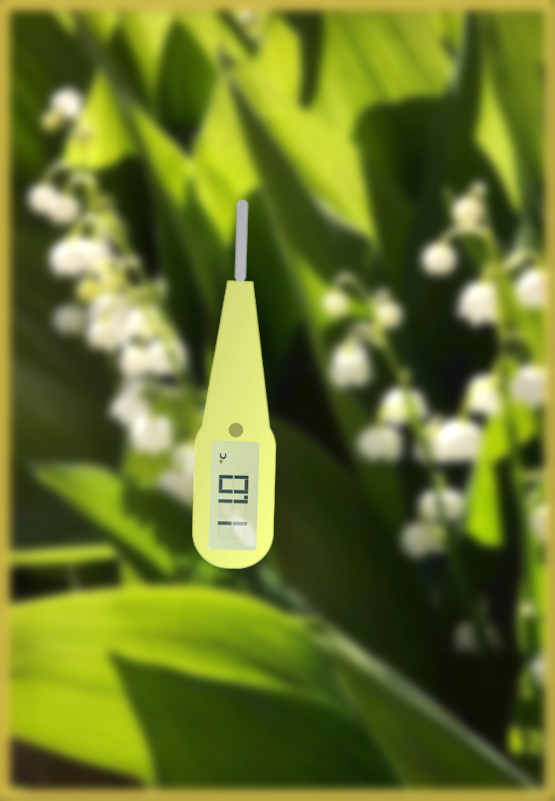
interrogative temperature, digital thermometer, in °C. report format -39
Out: 11.0
